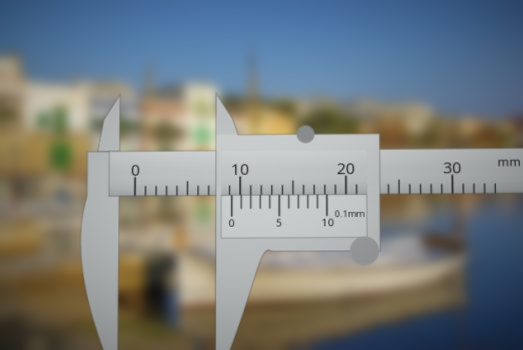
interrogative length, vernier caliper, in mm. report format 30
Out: 9.2
